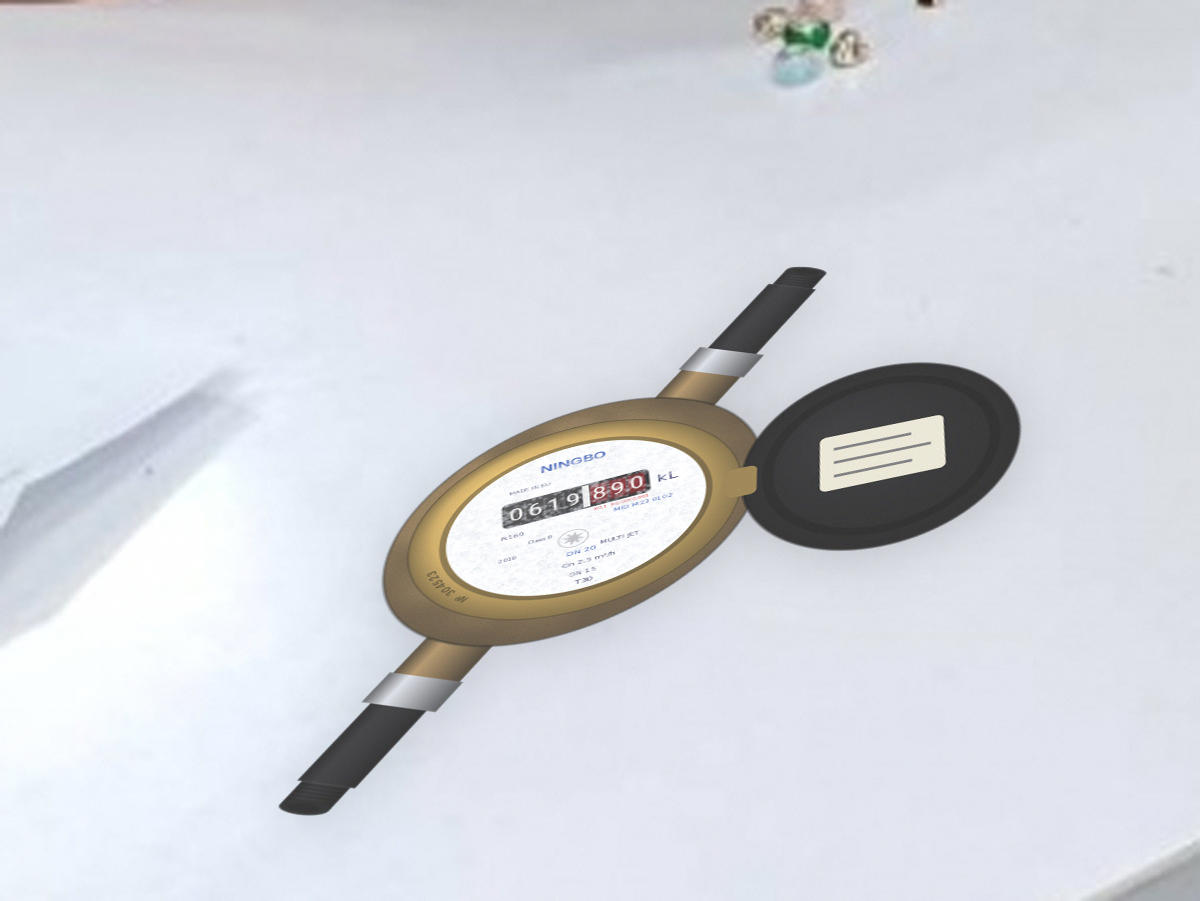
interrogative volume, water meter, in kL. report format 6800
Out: 619.890
